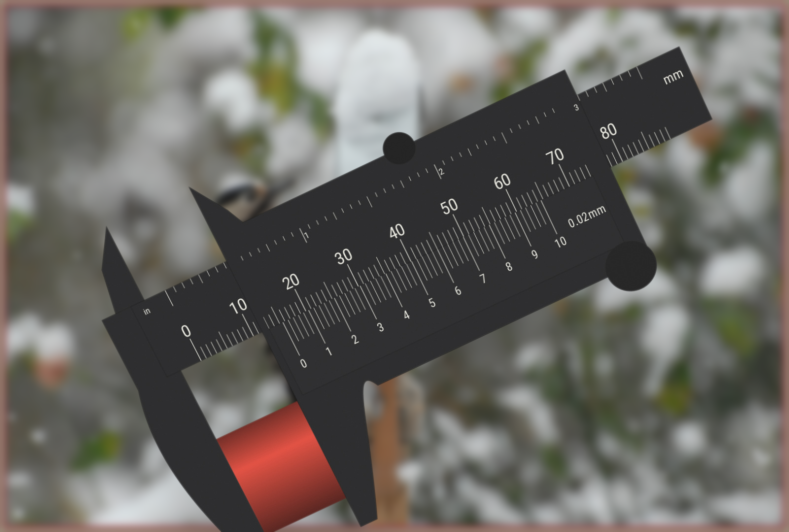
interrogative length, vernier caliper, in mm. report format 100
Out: 15.6
